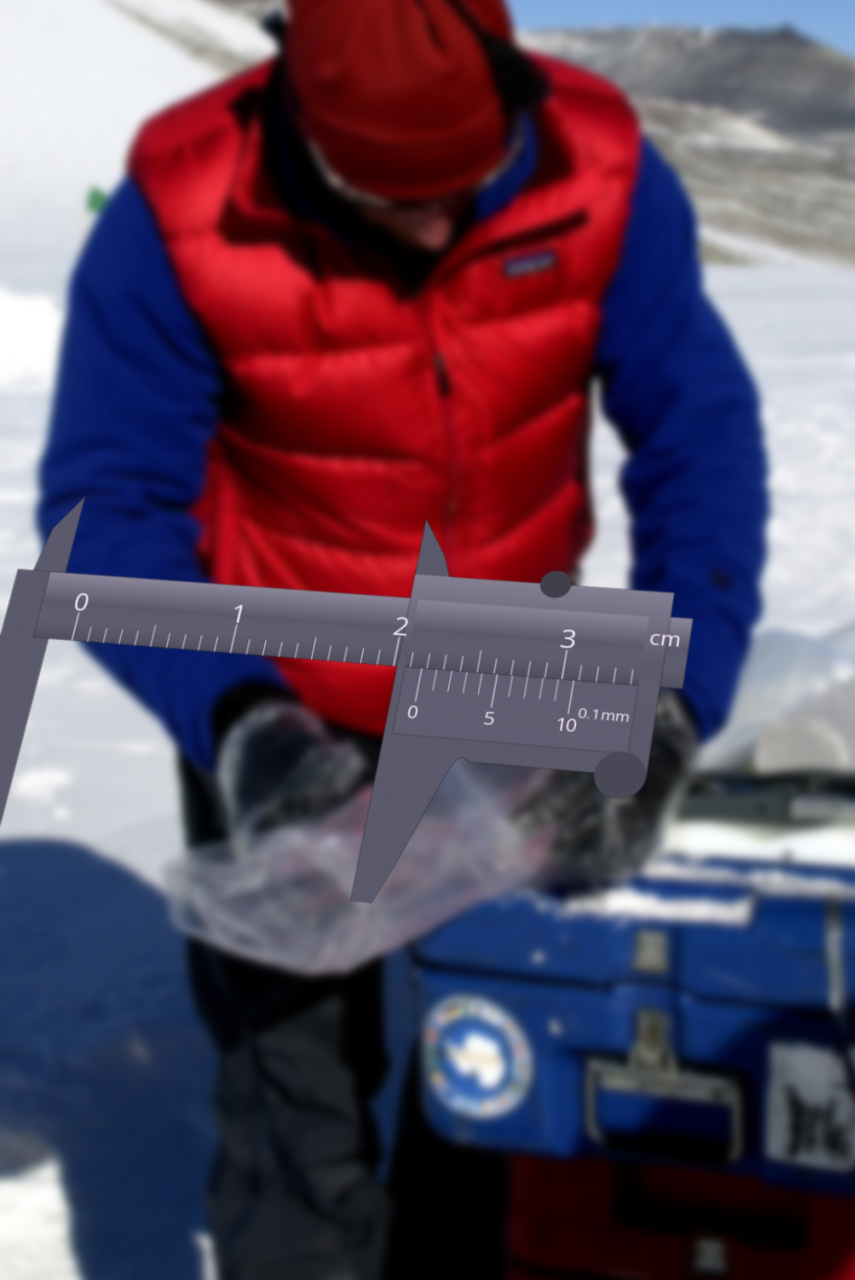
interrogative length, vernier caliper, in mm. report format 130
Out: 21.7
